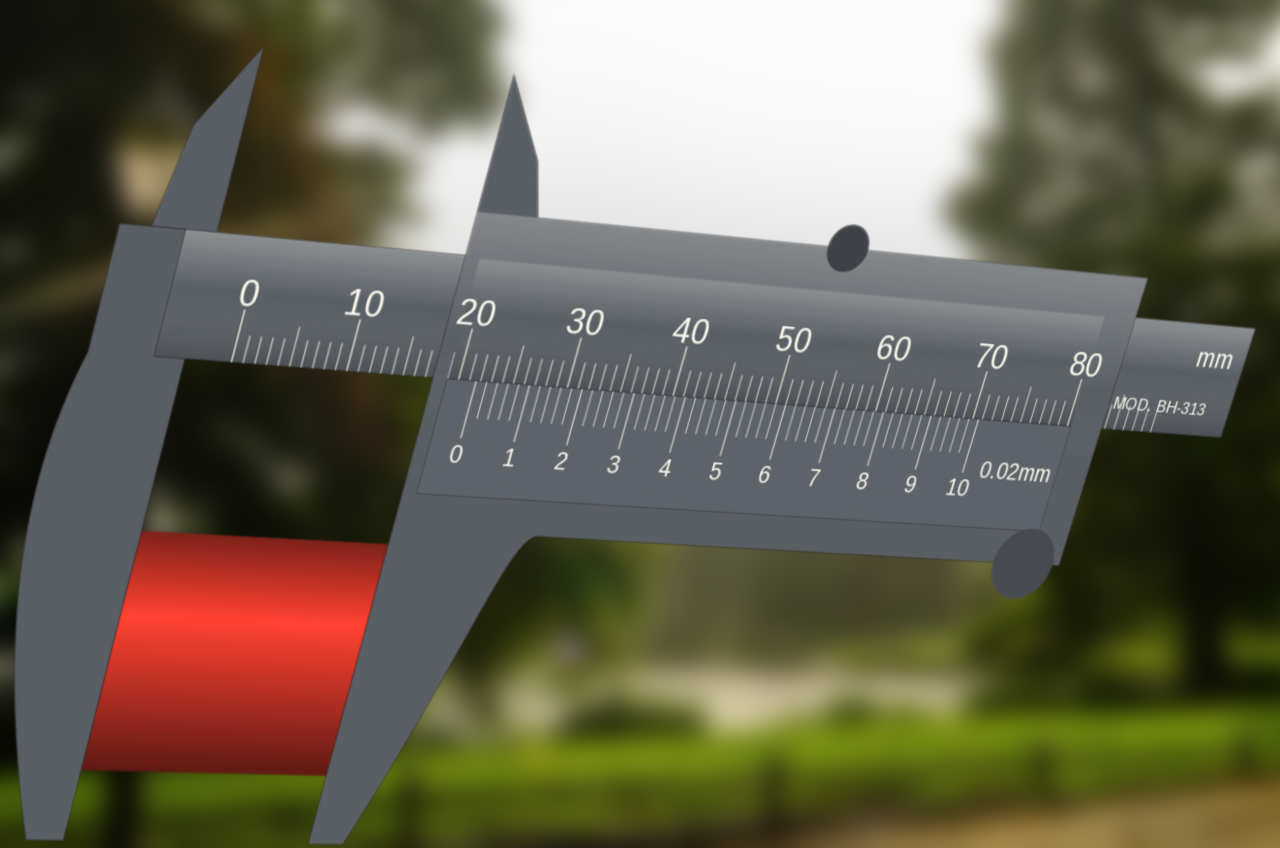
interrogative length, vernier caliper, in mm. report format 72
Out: 21.6
